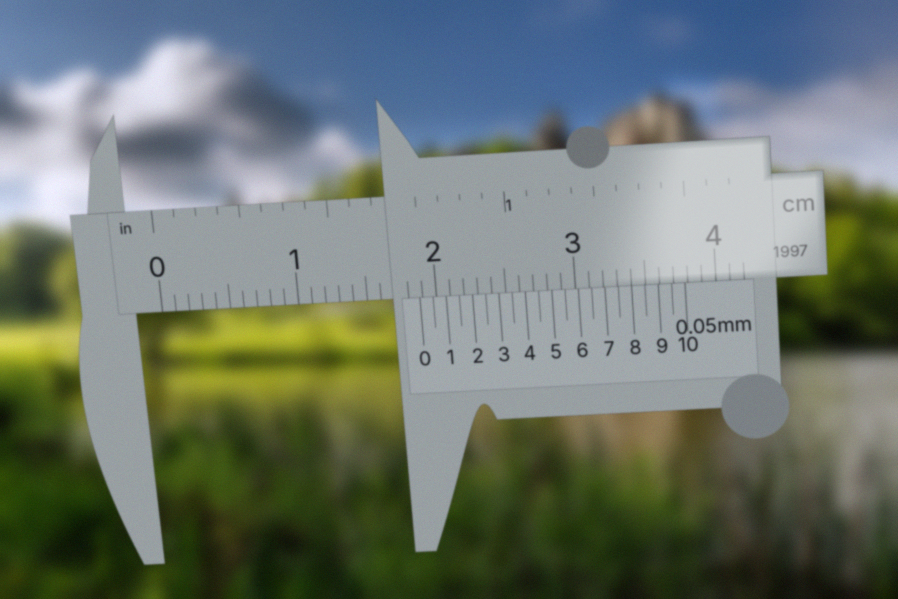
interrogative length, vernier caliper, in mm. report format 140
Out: 18.8
